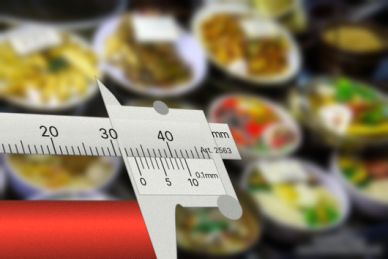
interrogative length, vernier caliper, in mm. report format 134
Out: 33.2
